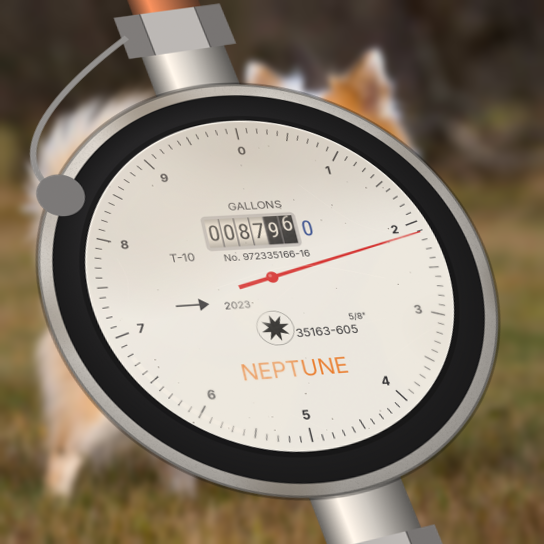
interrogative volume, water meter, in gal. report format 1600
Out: 87962.1
